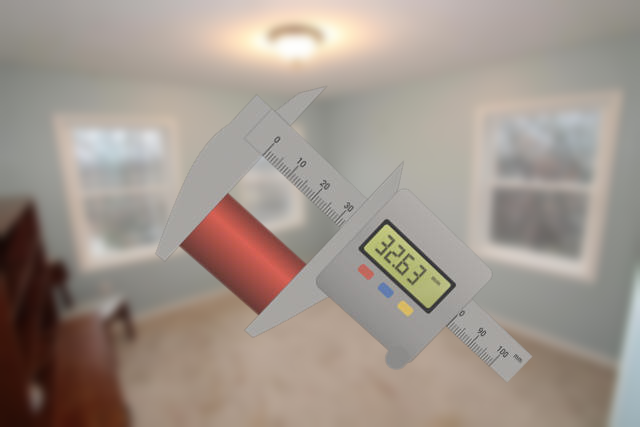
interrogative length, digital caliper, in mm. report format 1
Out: 32.63
